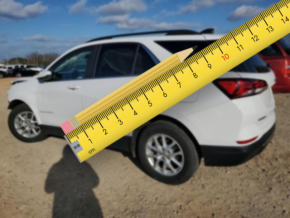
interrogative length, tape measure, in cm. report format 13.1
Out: 9
